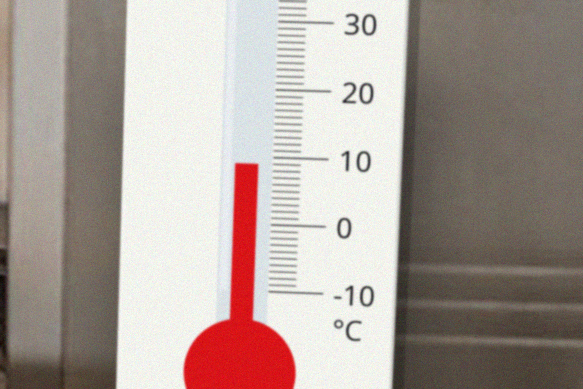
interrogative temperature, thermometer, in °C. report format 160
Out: 9
